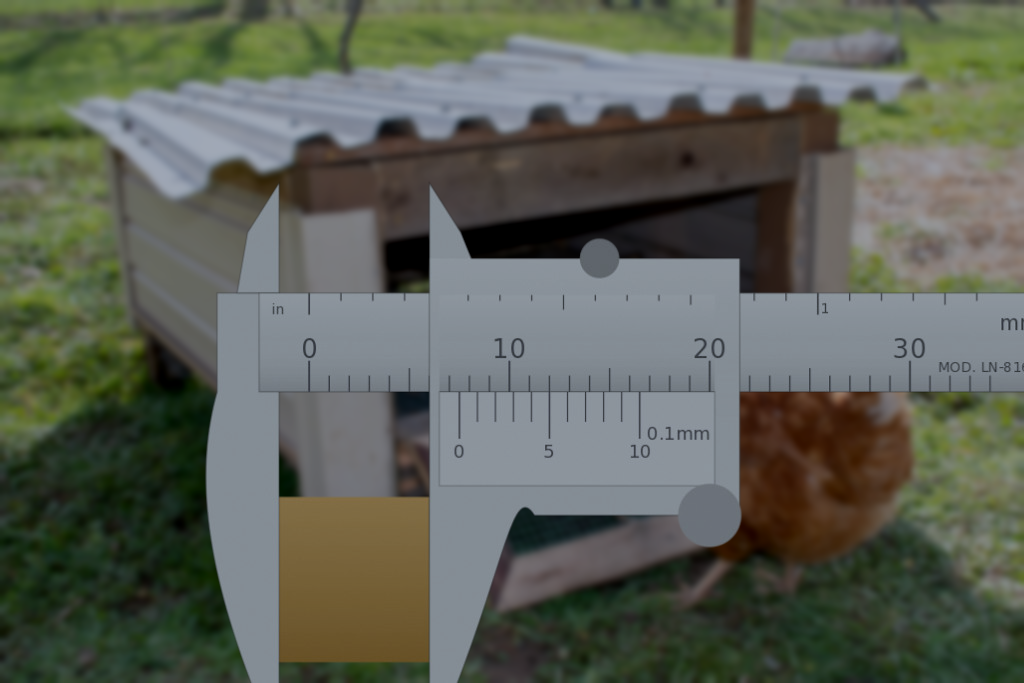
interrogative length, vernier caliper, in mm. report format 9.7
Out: 7.5
